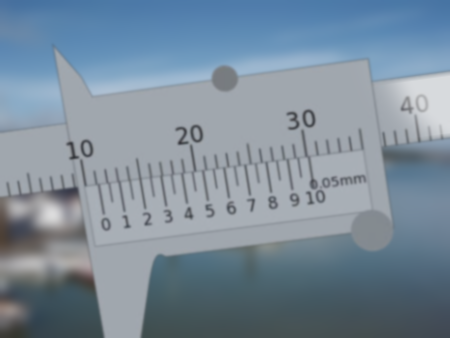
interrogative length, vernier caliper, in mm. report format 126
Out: 11.2
